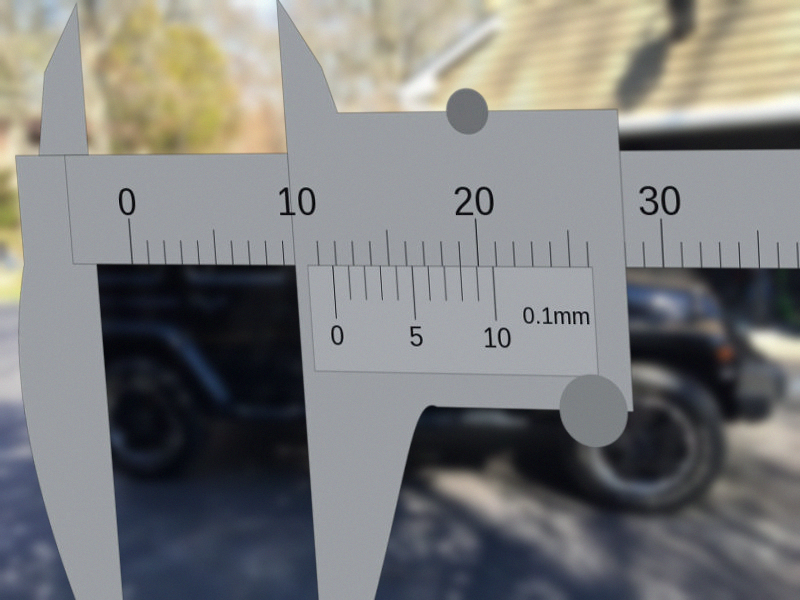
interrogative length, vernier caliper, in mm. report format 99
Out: 11.8
